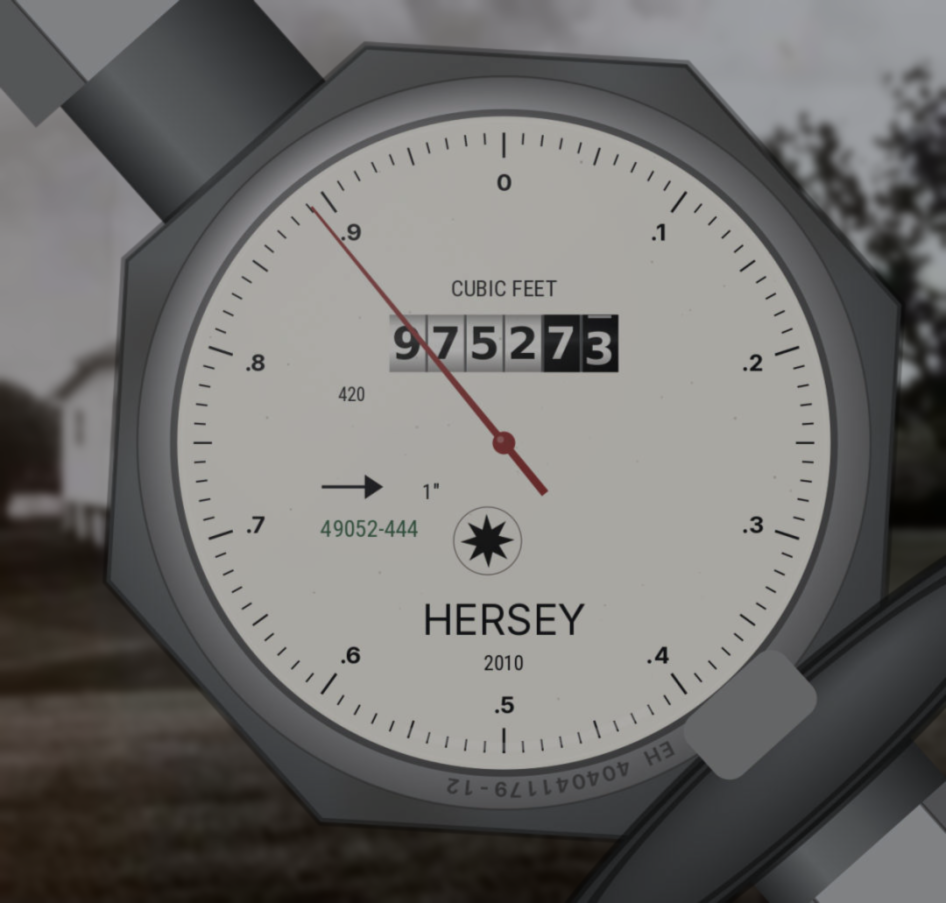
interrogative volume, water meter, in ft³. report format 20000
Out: 975272.89
